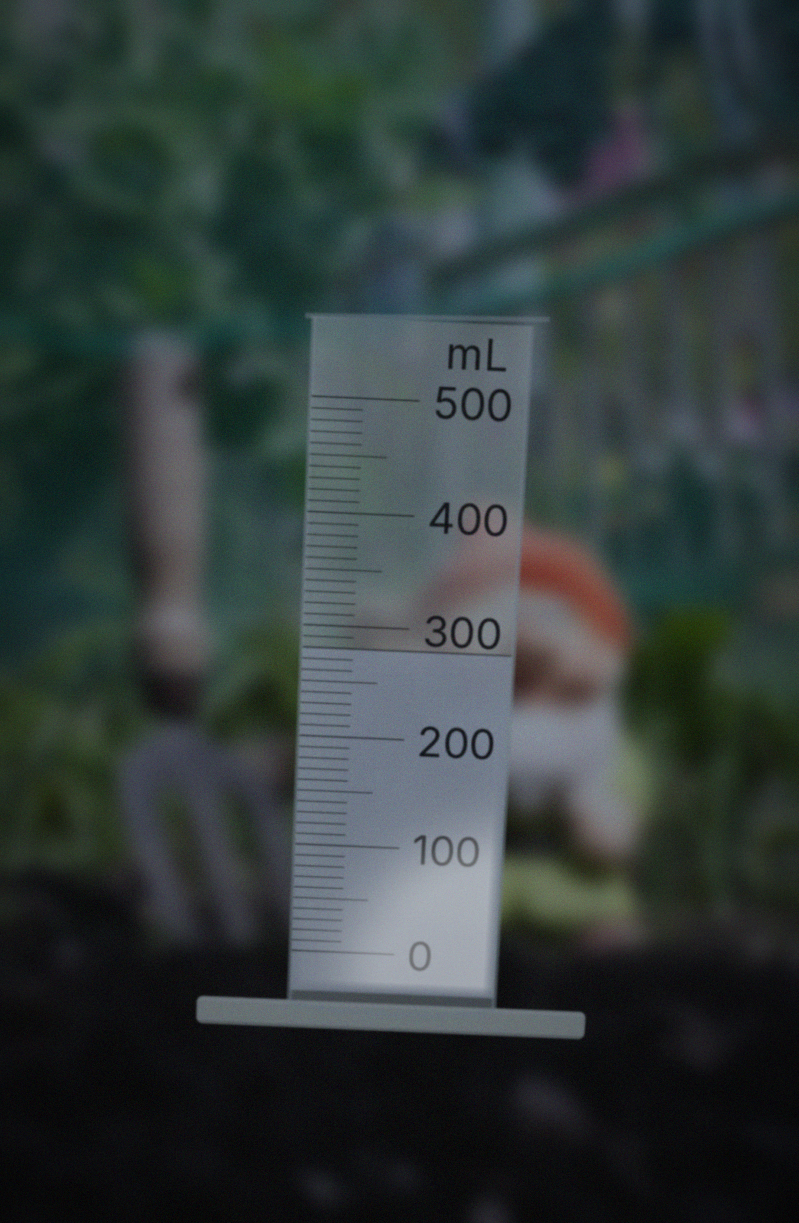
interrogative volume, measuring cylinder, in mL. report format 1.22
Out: 280
